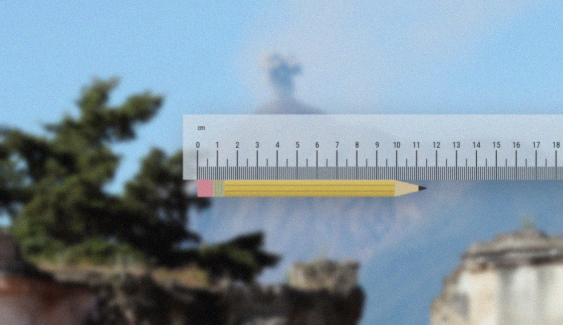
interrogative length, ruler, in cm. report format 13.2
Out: 11.5
